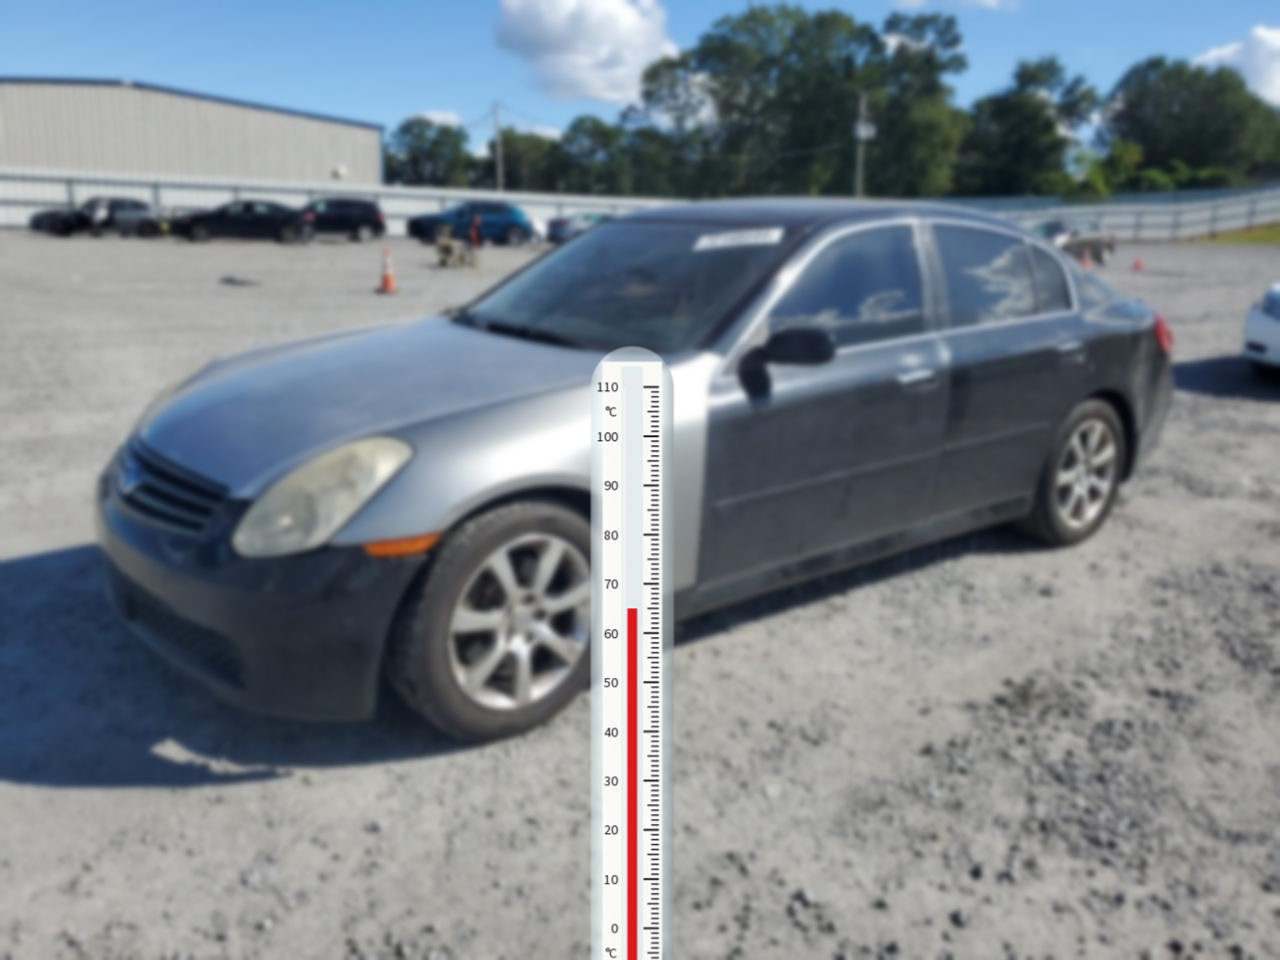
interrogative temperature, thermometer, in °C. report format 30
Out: 65
